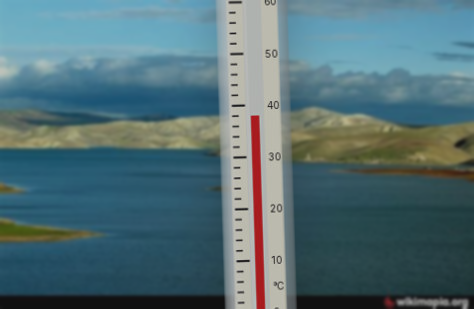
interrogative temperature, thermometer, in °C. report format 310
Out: 38
